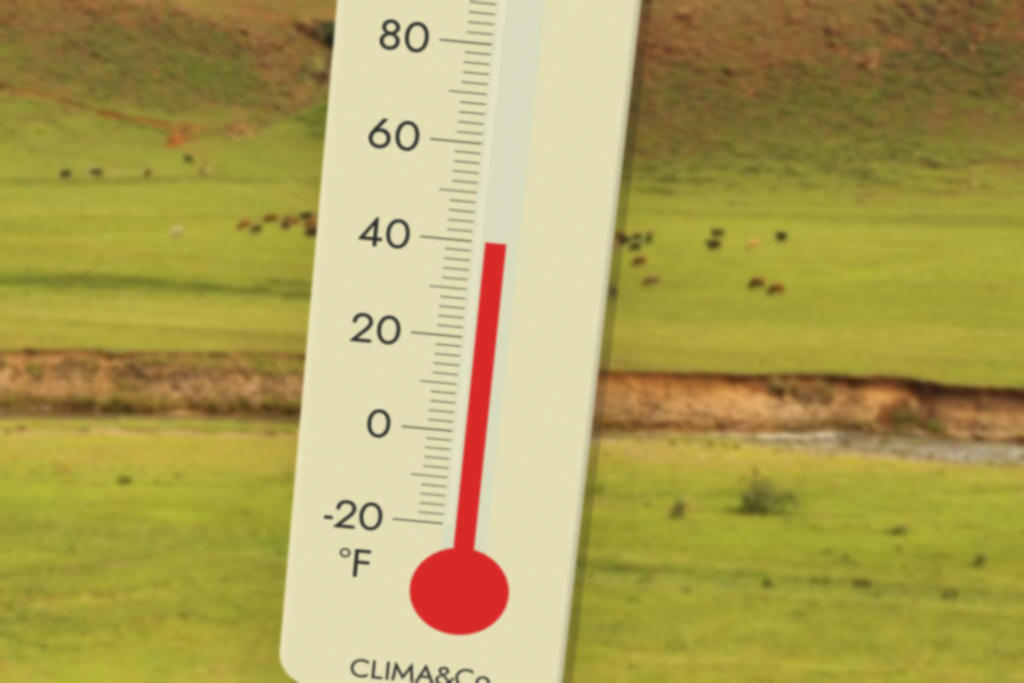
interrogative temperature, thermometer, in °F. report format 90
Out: 40
